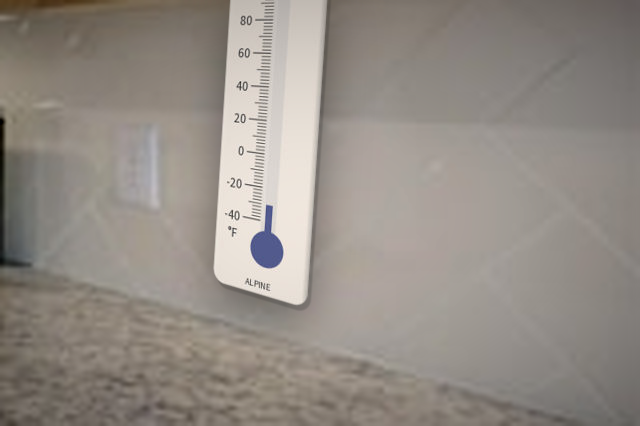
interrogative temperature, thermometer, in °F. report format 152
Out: -30
